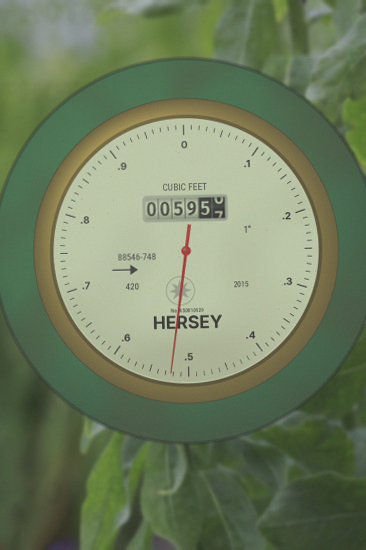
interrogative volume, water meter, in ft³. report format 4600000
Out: 5956.52
